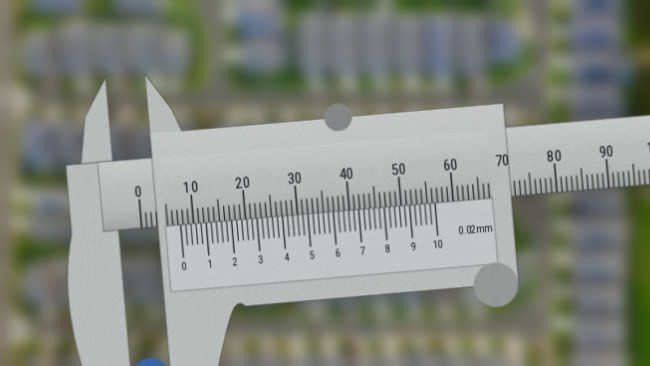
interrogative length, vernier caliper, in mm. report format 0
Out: 7.5
